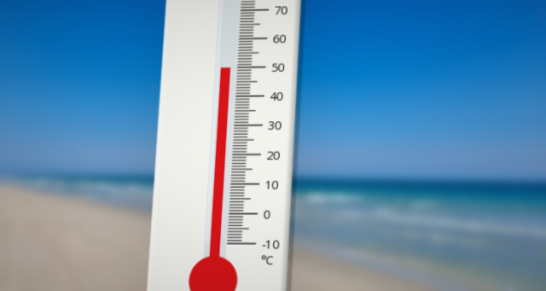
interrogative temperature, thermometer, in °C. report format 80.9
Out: 50
